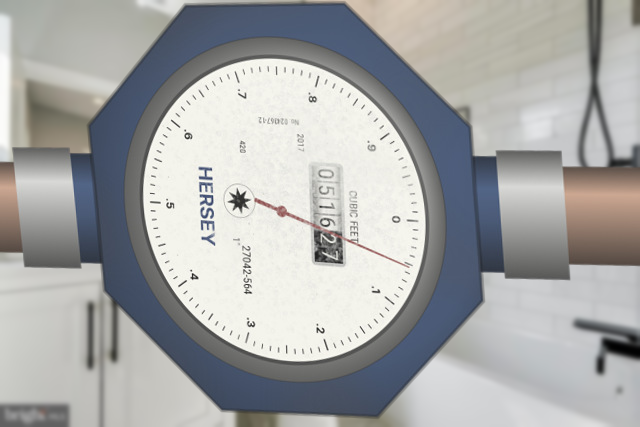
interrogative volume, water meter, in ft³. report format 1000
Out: 51627.05
